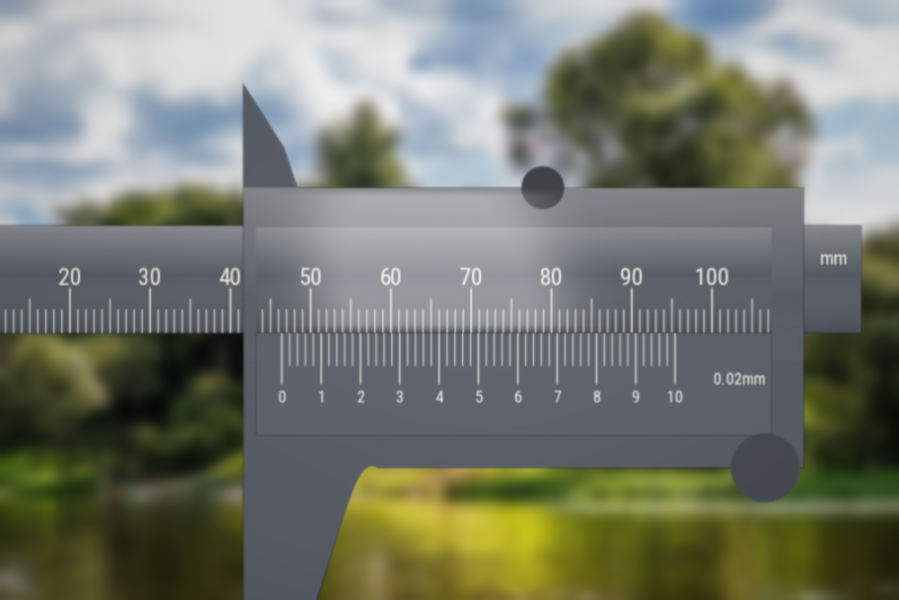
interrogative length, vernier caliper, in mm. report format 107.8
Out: 46.4
